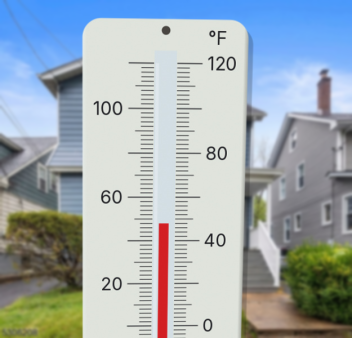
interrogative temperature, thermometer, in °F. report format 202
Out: 48
